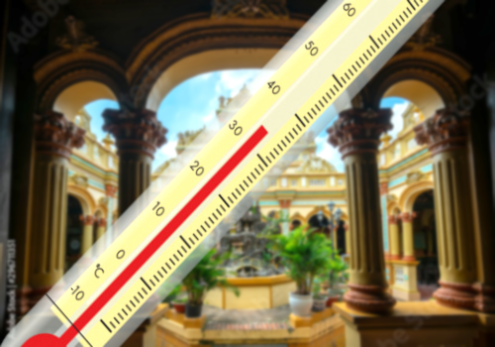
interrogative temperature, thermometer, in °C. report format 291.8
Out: 34
